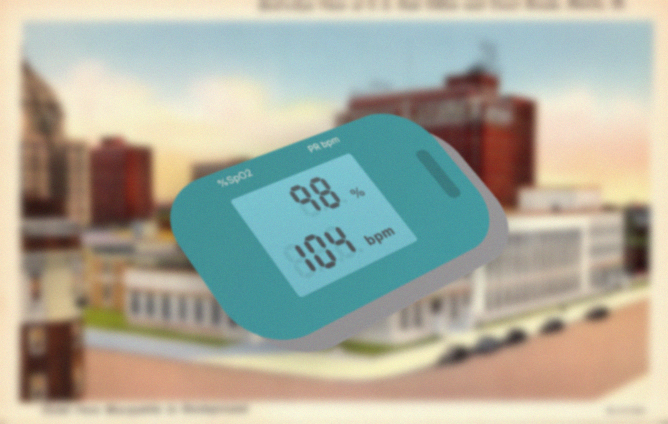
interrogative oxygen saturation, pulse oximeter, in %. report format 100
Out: 98
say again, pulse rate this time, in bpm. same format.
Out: 104
